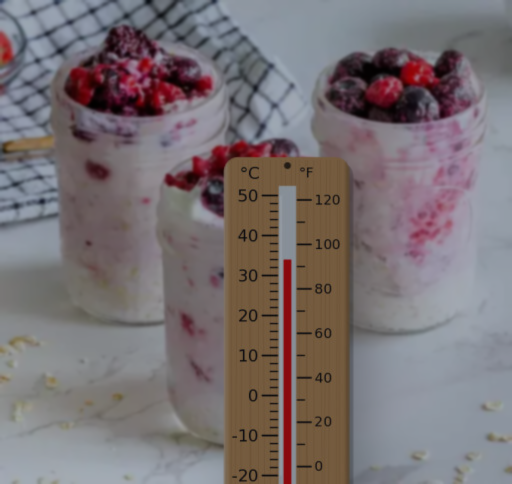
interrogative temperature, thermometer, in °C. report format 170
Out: 34
